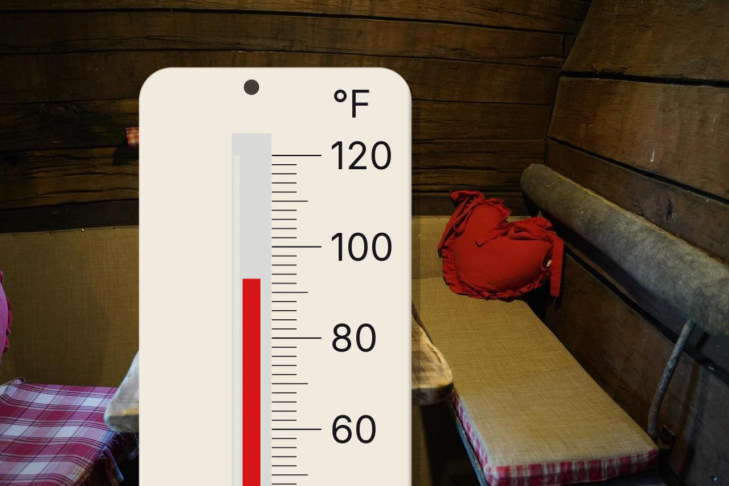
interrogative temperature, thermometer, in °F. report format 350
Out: 93
